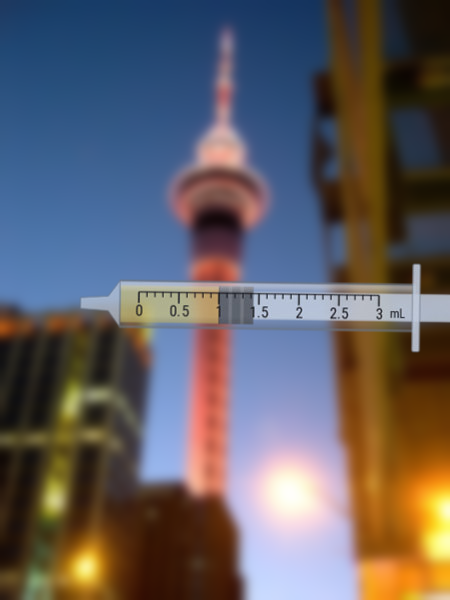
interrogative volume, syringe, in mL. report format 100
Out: 1
